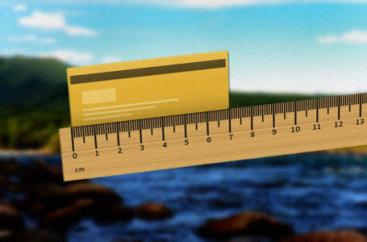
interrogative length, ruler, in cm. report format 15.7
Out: 7
